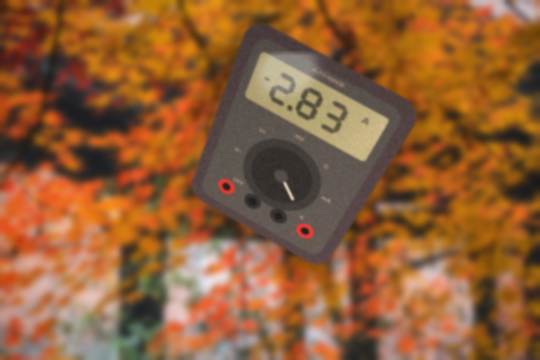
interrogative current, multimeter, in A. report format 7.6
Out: -2.83
